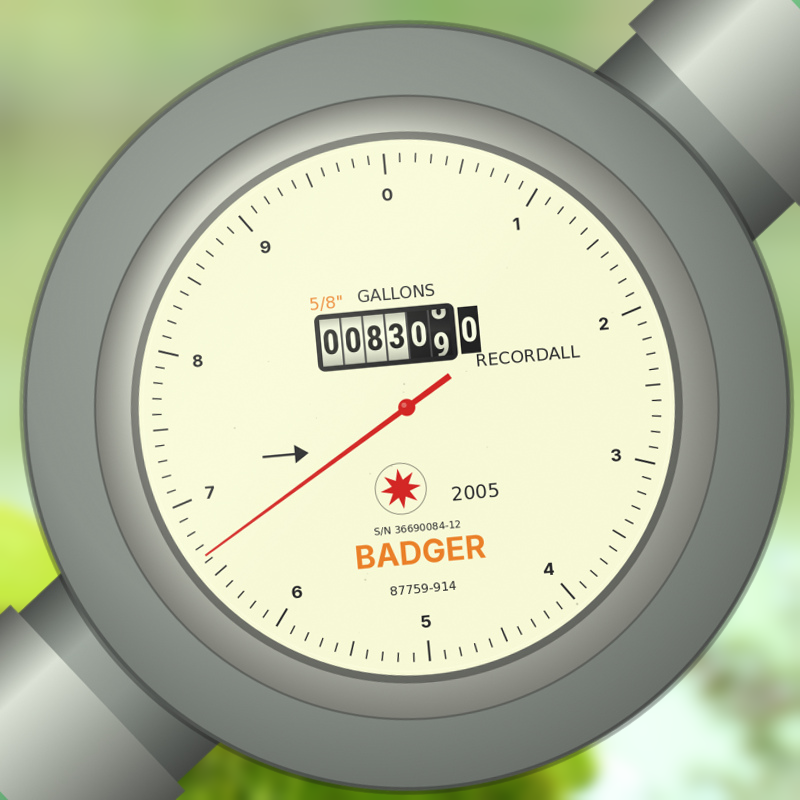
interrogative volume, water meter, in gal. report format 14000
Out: 83086.6
